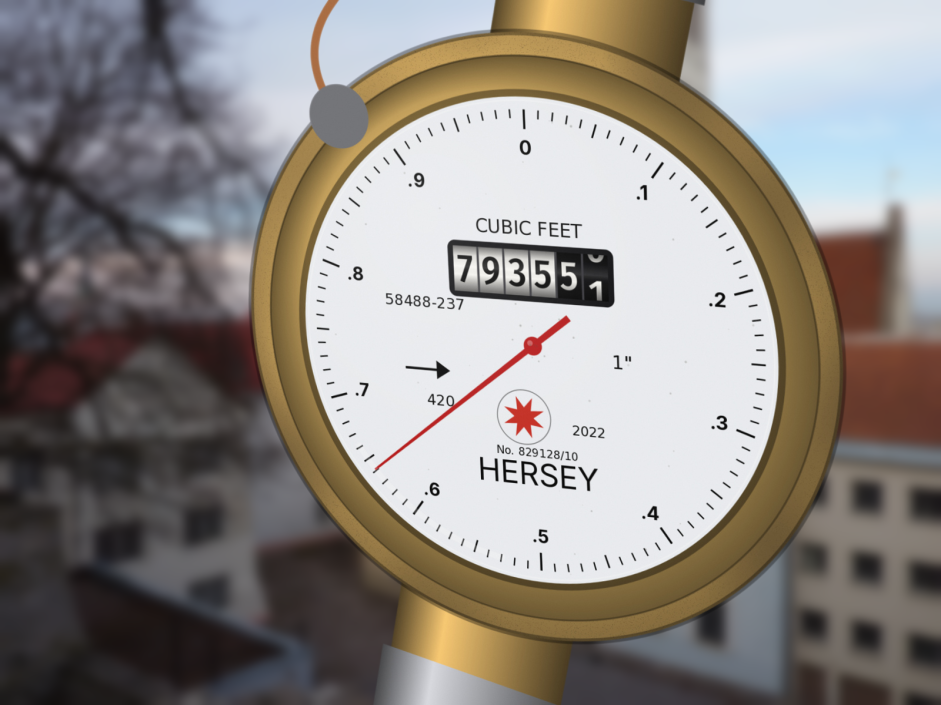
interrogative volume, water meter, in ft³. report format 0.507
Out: 793550.64
